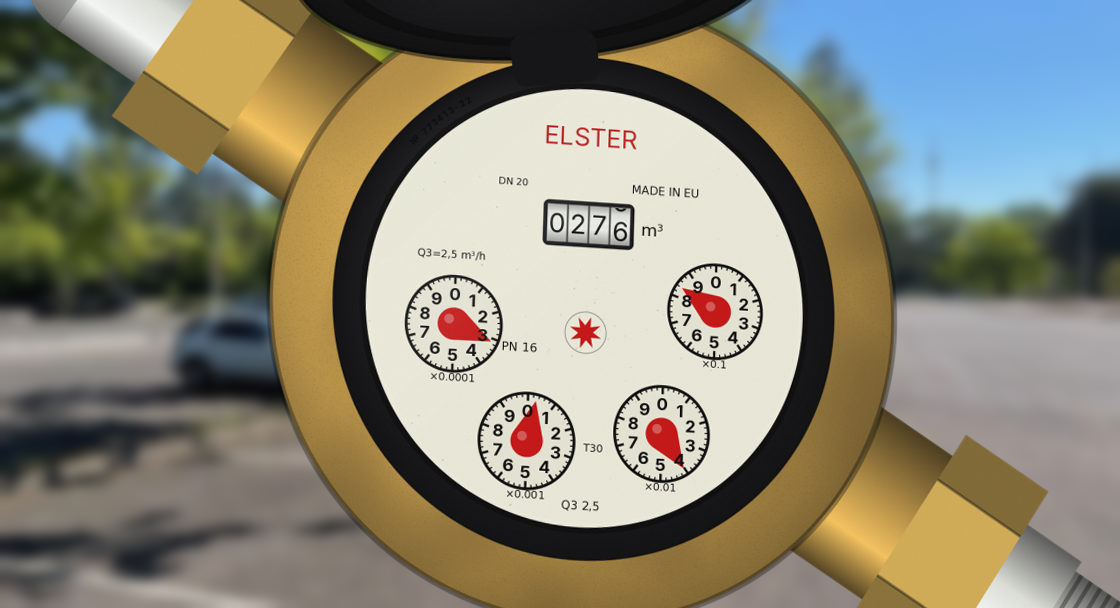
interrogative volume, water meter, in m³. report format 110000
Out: 275.8403
